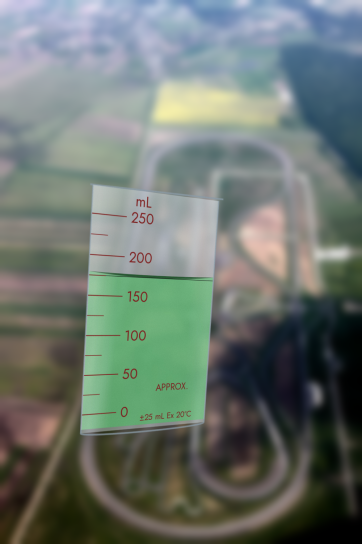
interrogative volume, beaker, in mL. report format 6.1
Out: 175
